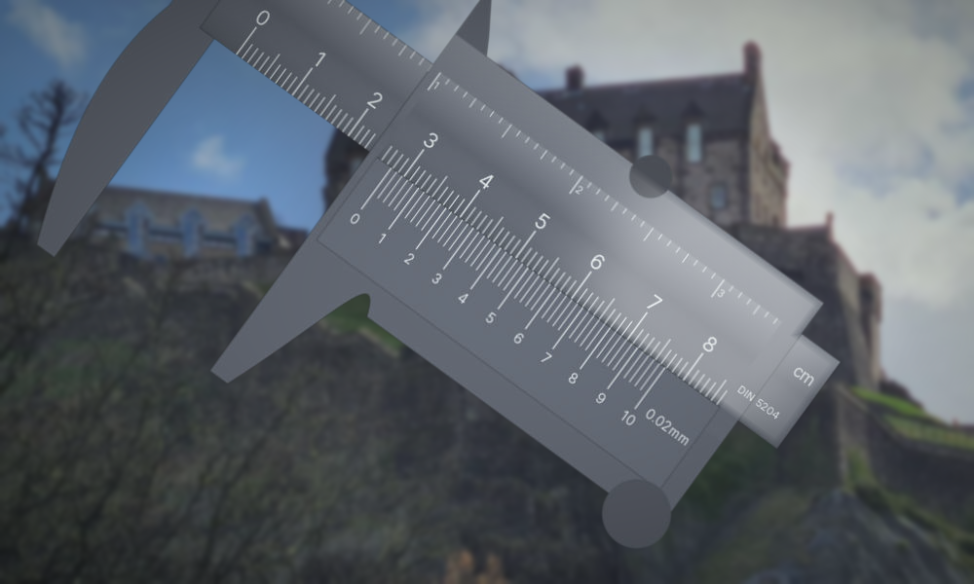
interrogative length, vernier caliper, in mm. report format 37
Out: 27.8
